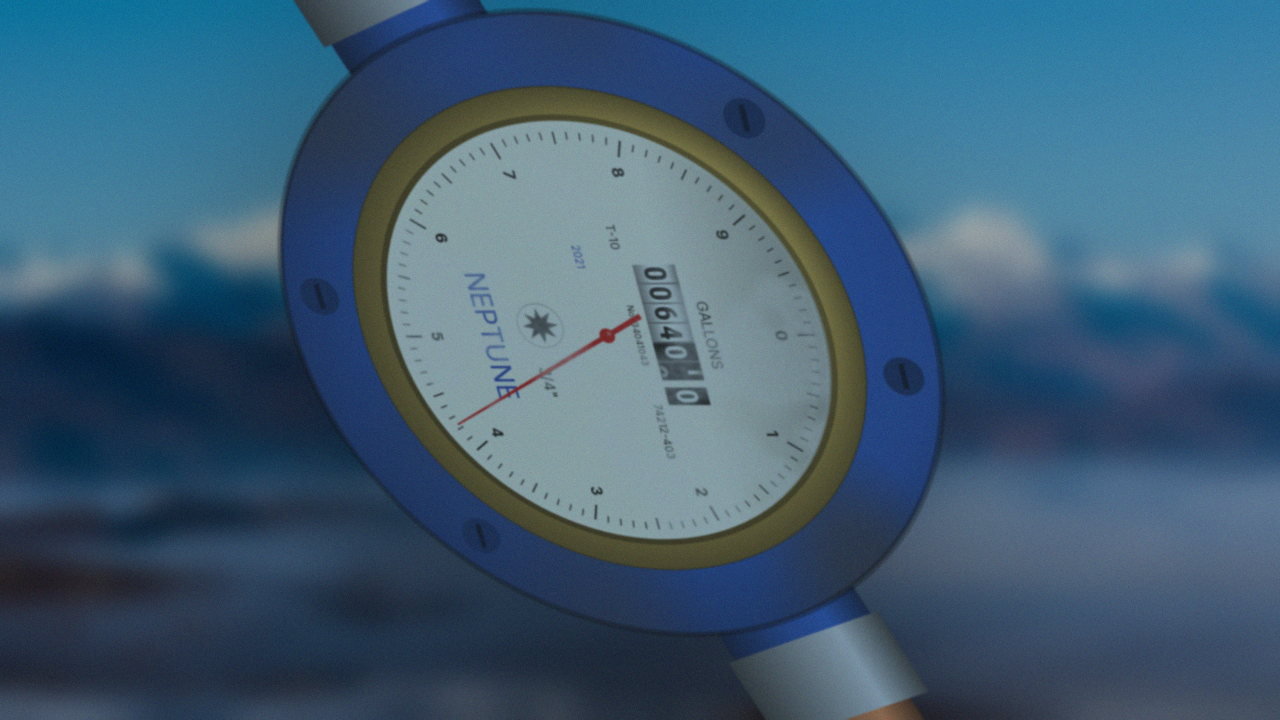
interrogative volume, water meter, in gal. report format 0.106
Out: 64014.2
